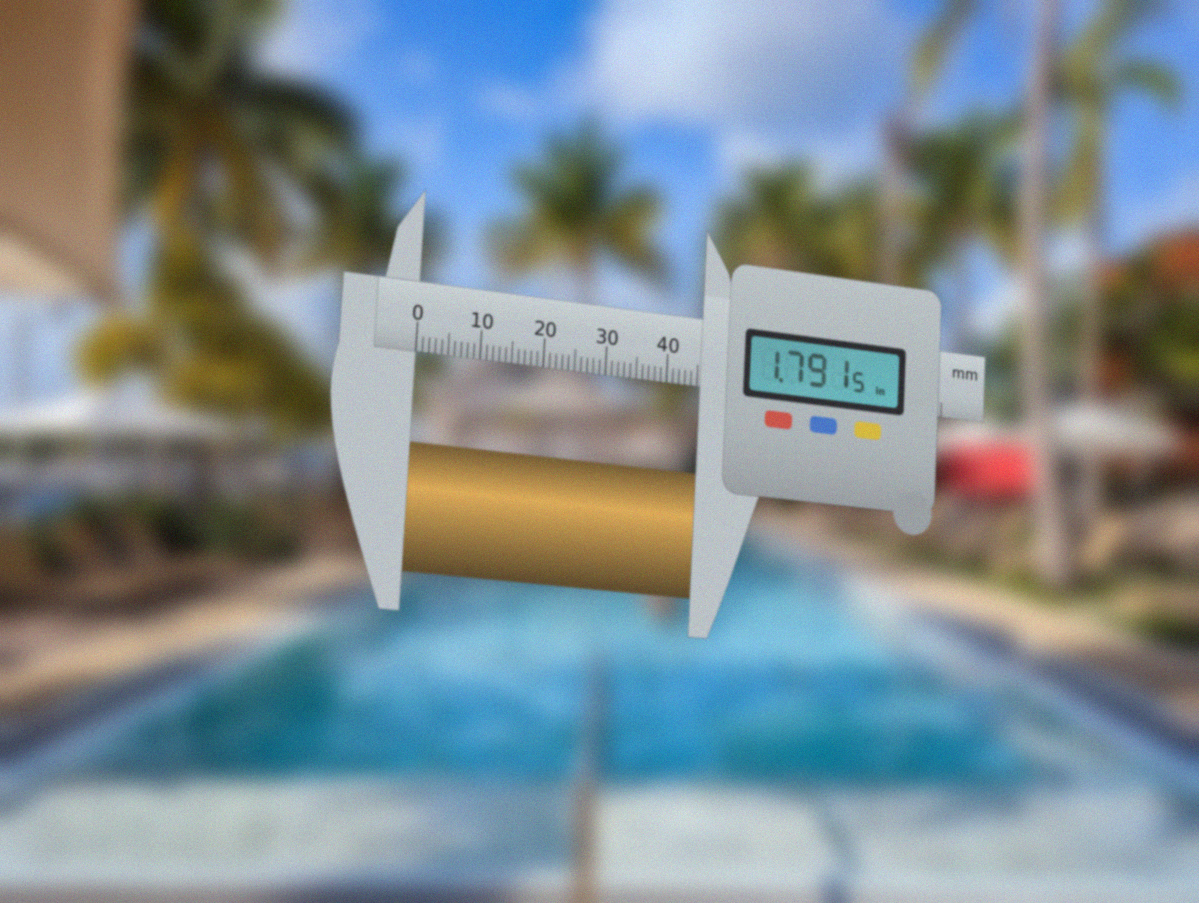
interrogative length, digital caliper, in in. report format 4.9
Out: 1.7915
